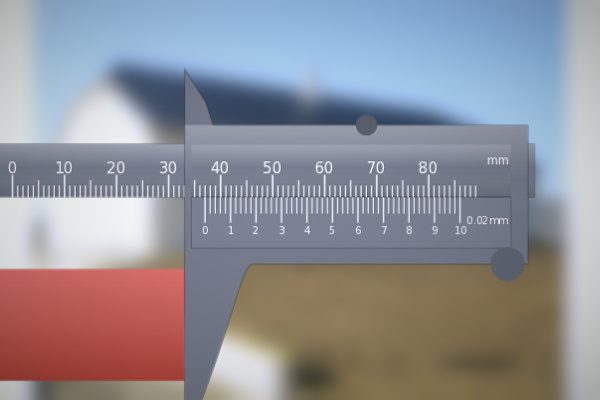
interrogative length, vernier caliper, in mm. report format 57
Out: 37.0
